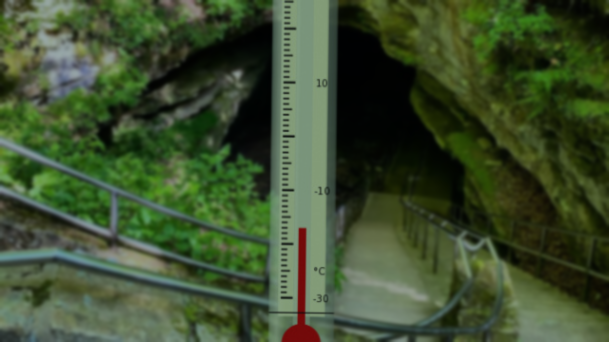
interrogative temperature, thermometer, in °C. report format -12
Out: -17
